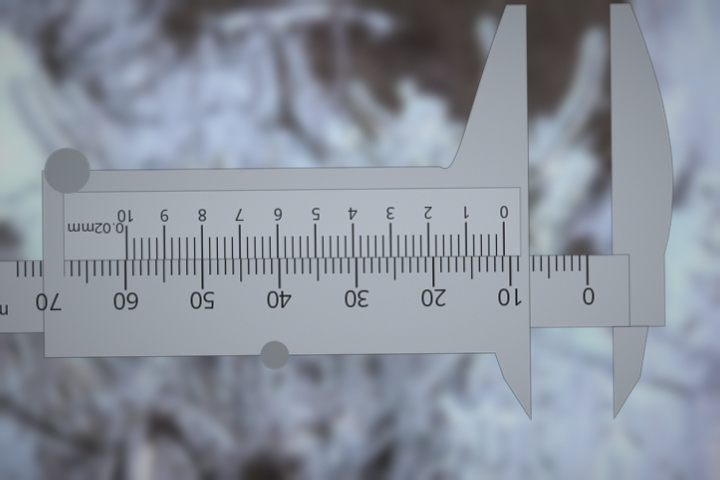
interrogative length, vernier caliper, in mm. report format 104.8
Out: 10.8
